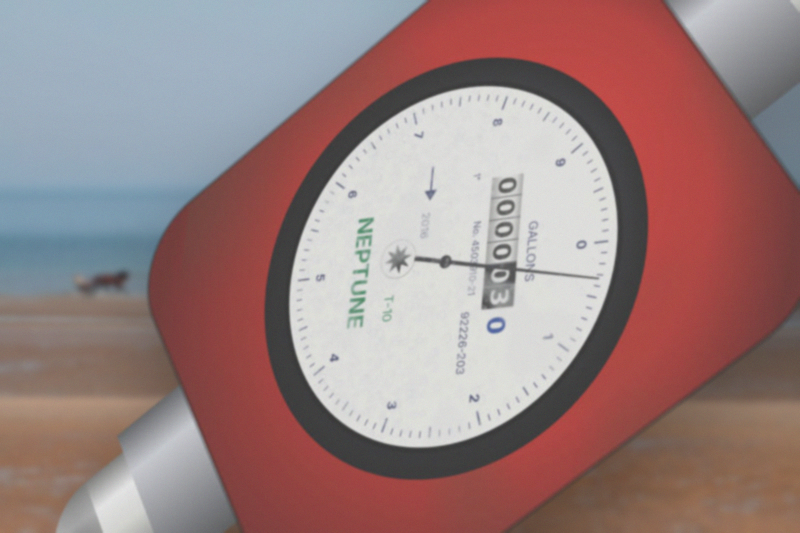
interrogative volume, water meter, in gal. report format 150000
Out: 30.3
